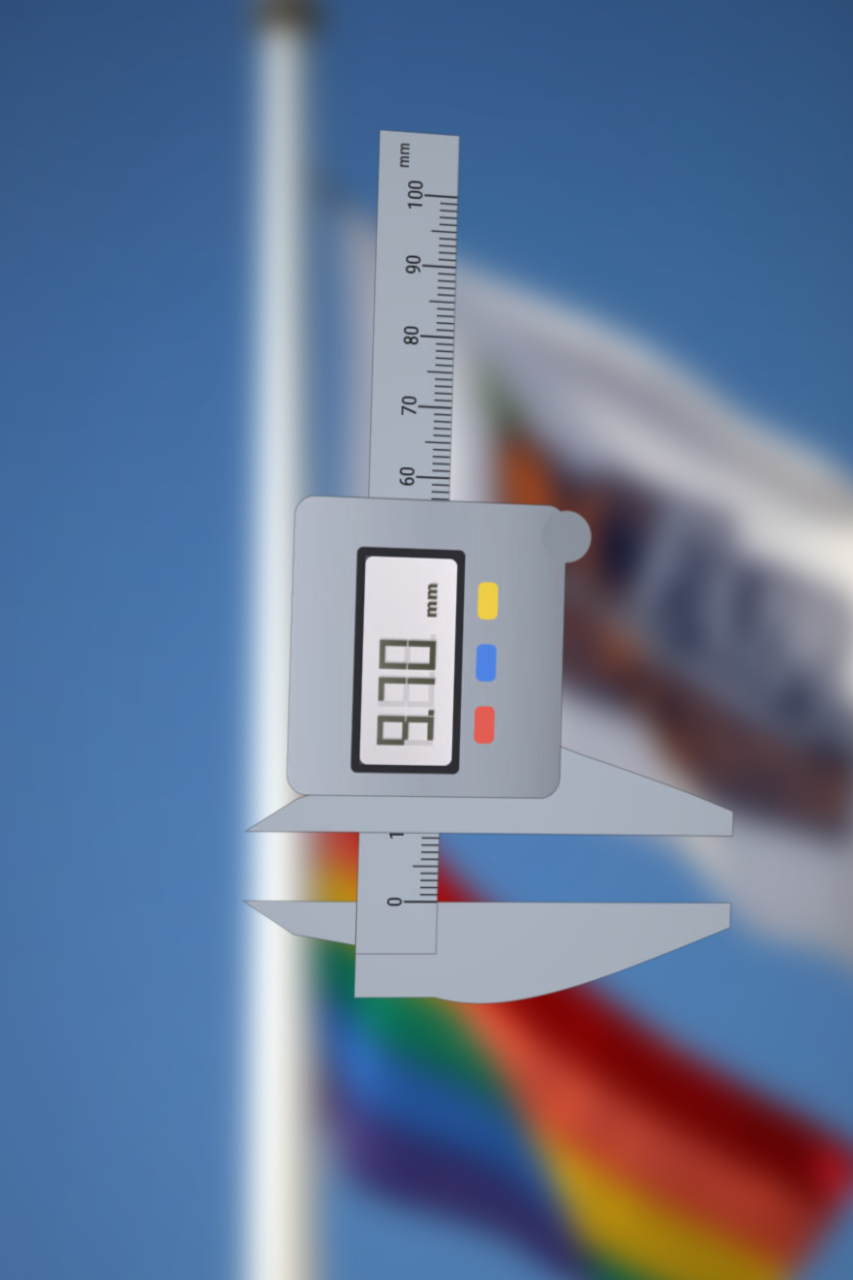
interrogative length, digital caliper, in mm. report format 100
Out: 9.70
